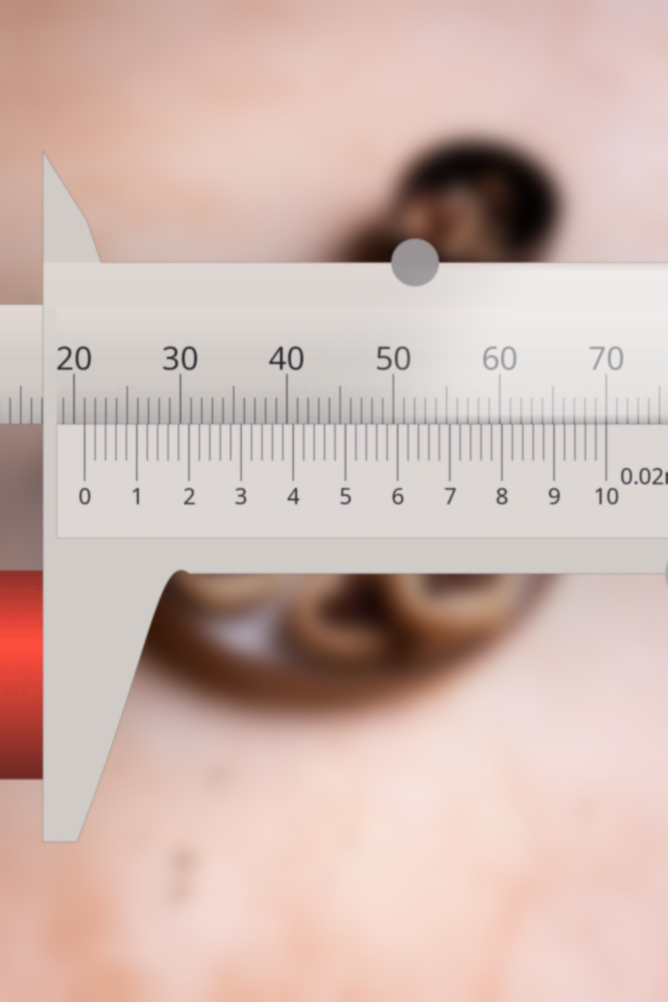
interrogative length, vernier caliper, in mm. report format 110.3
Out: 21.0
